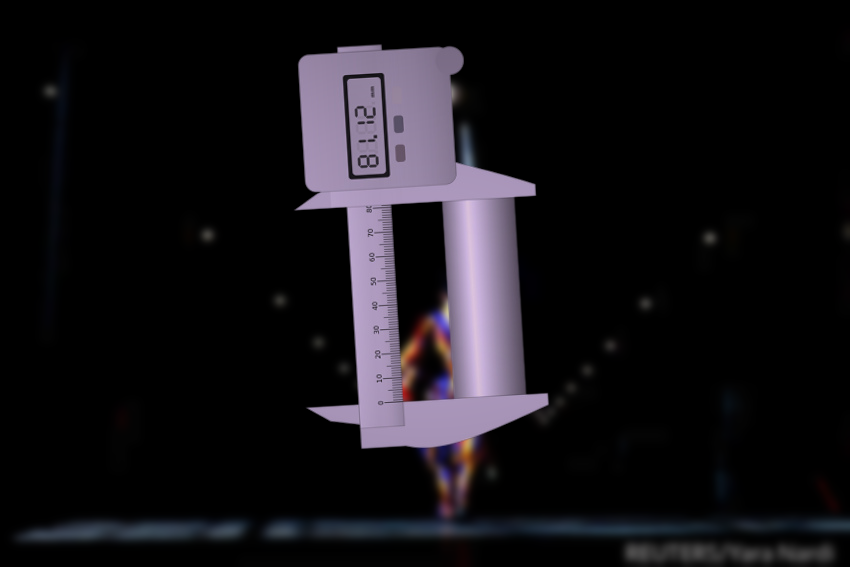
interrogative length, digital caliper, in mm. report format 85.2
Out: 81.12
